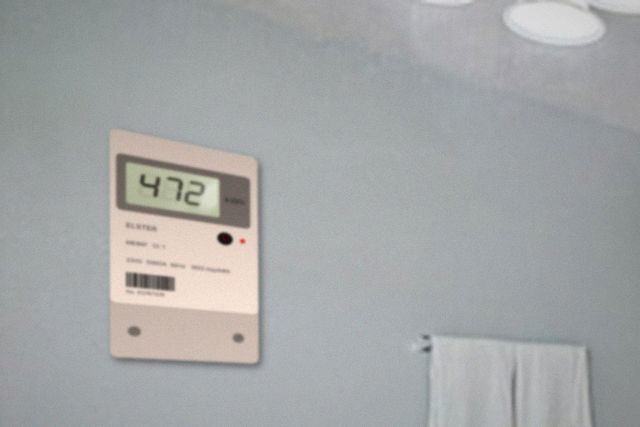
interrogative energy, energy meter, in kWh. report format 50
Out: 472
